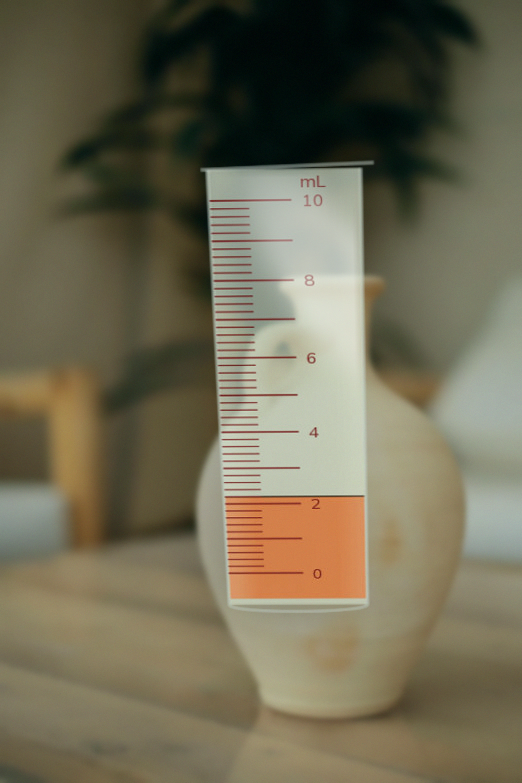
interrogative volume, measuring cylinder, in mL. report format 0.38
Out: 2.2
